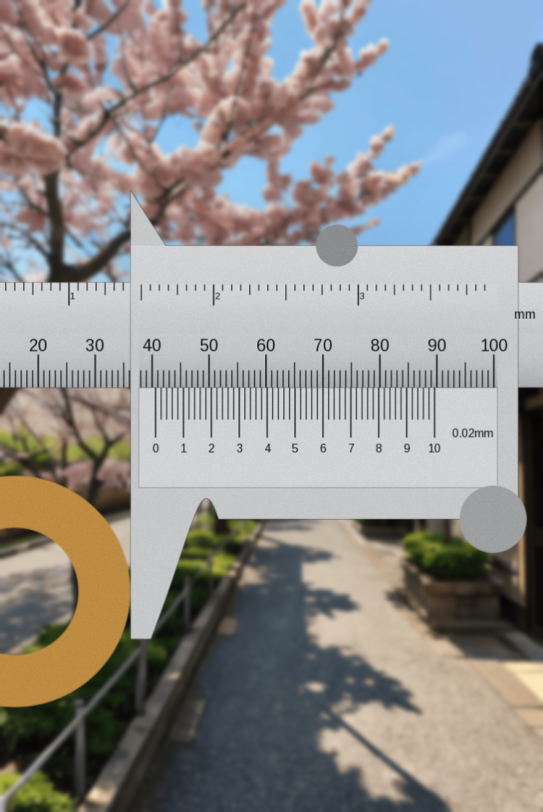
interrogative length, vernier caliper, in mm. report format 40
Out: 40.6
